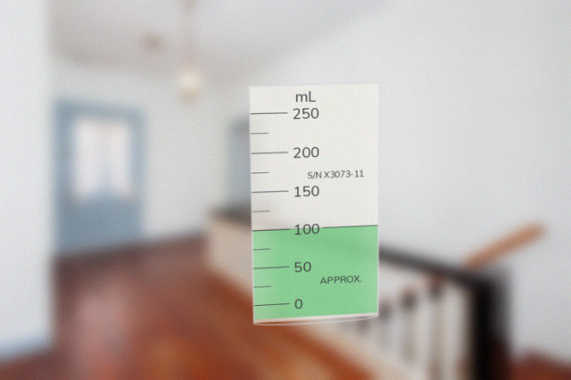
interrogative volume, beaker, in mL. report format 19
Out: 100
